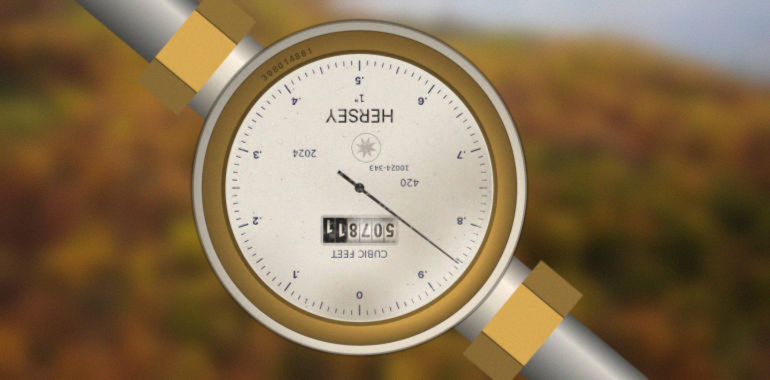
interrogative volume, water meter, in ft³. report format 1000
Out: 507810.85
